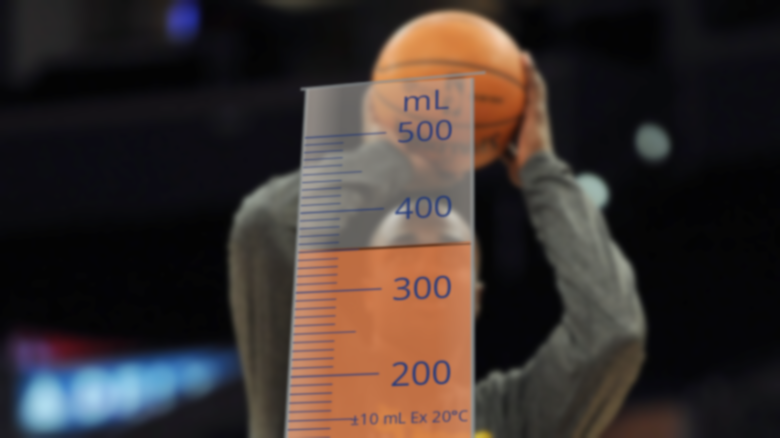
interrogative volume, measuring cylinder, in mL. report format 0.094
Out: 350
